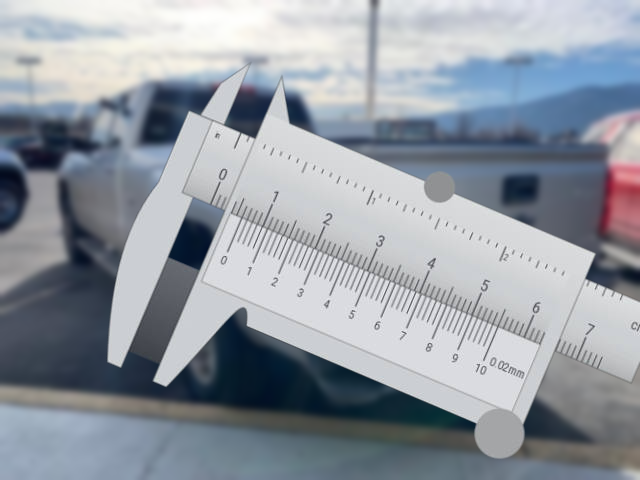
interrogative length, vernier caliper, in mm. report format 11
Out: 6.0
